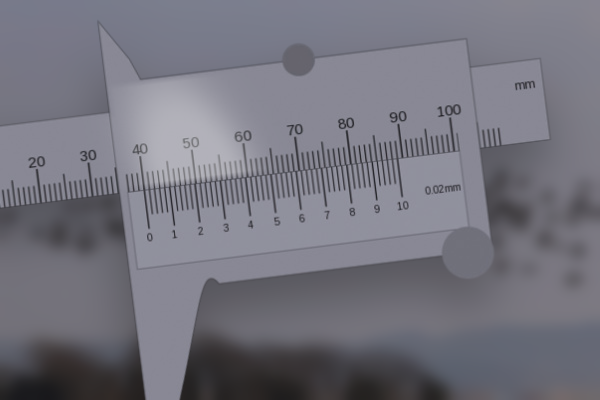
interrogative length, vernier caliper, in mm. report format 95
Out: 40.0
